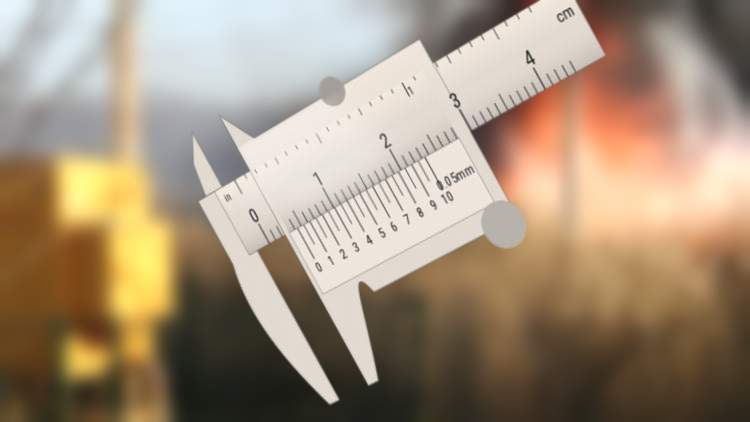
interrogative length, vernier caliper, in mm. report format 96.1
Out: 4.4
